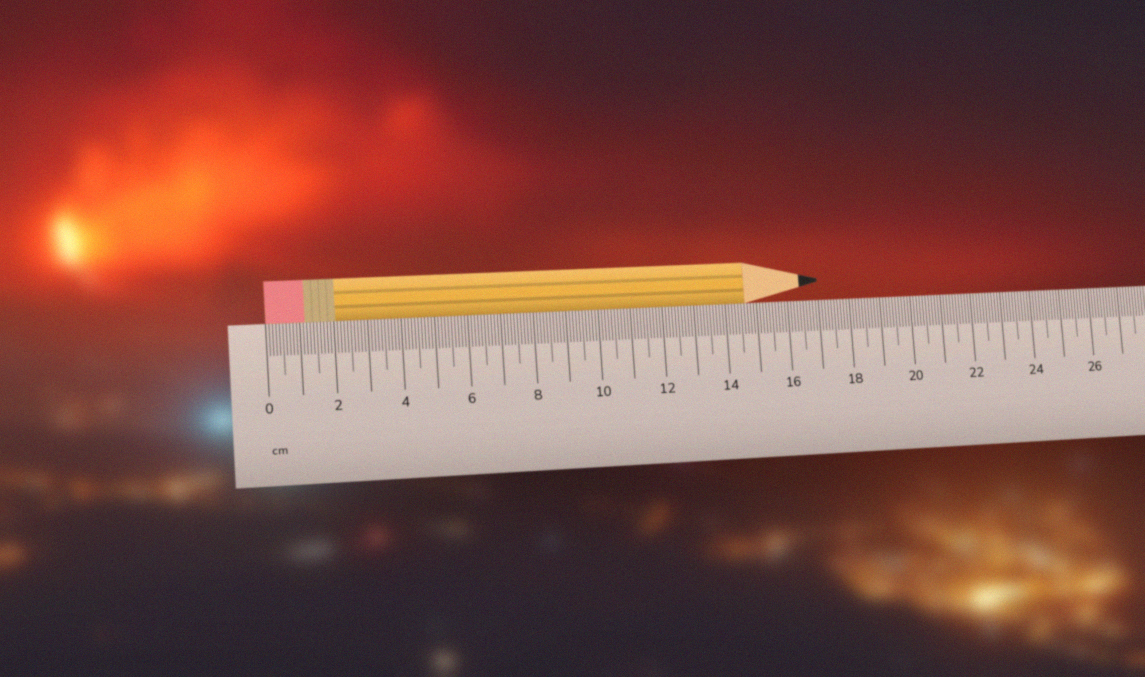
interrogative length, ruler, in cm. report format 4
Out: 17
